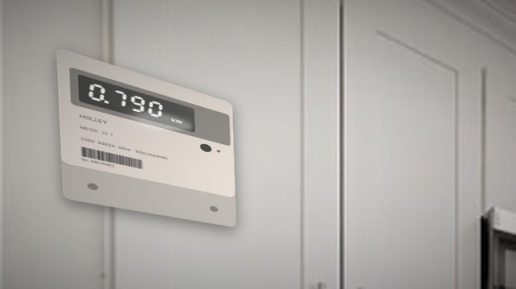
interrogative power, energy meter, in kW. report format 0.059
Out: 0.790
